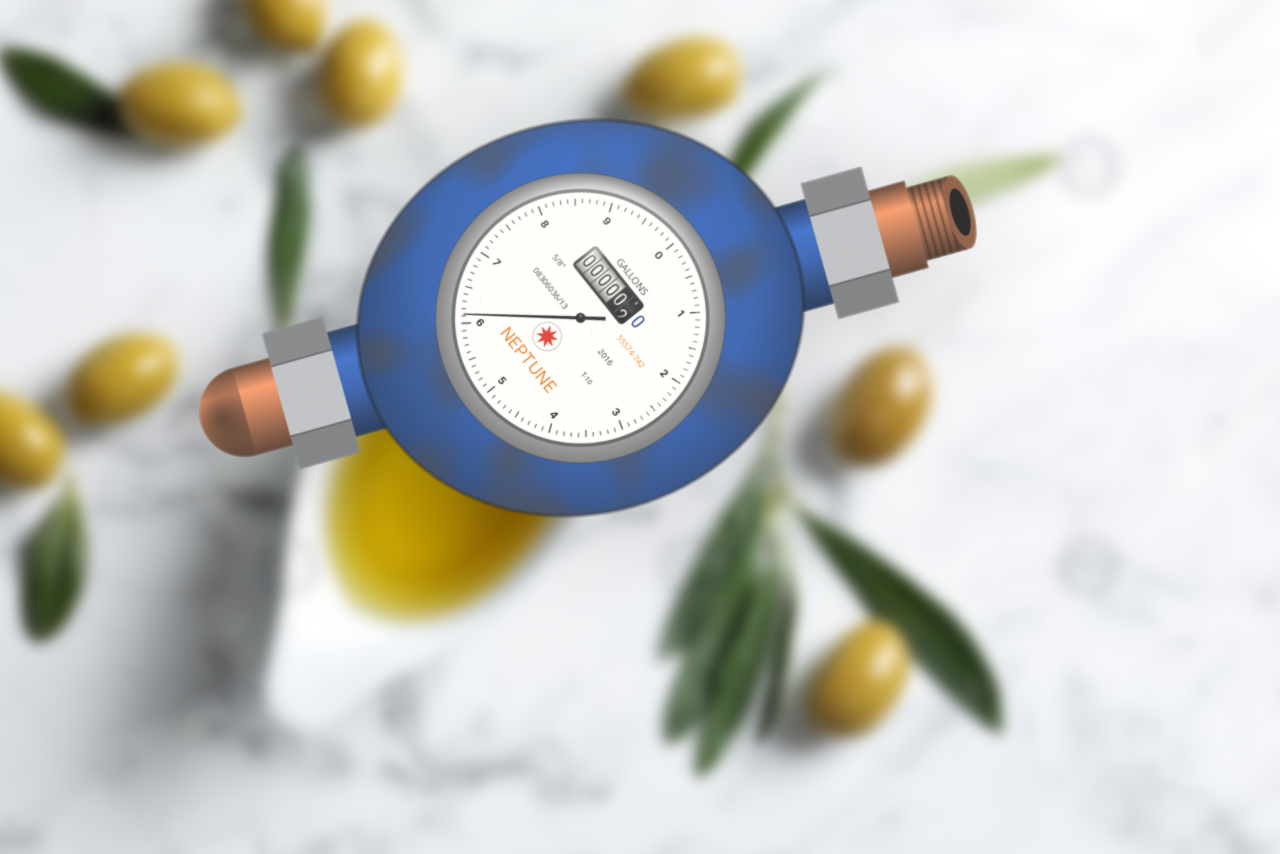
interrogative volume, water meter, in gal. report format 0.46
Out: 16.1
